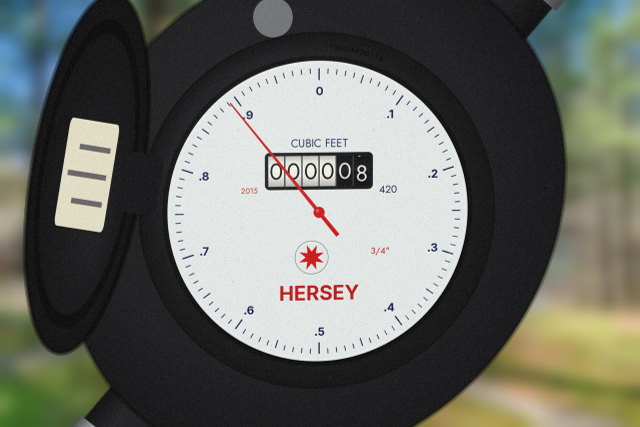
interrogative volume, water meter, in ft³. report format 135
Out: 7.89
